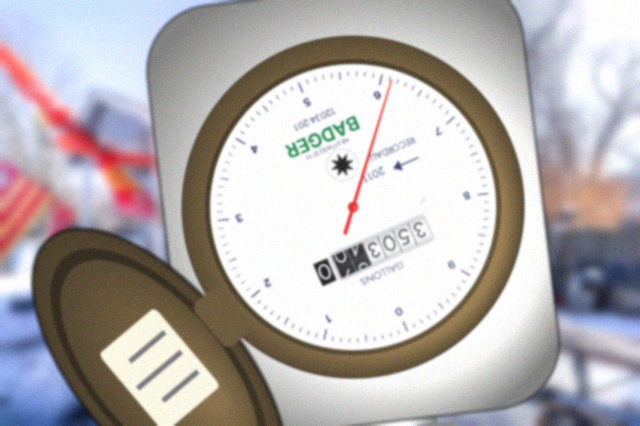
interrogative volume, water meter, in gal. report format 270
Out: 3503396.1
